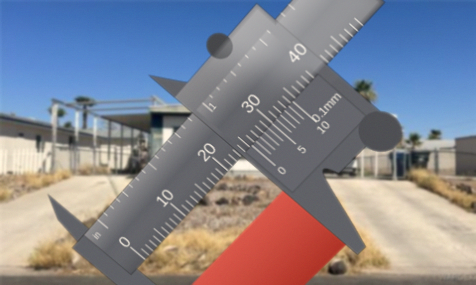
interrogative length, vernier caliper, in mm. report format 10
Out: 25.4
